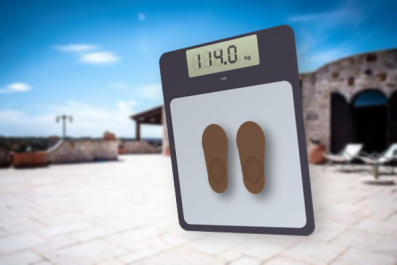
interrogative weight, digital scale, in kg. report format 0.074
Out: 114.0
